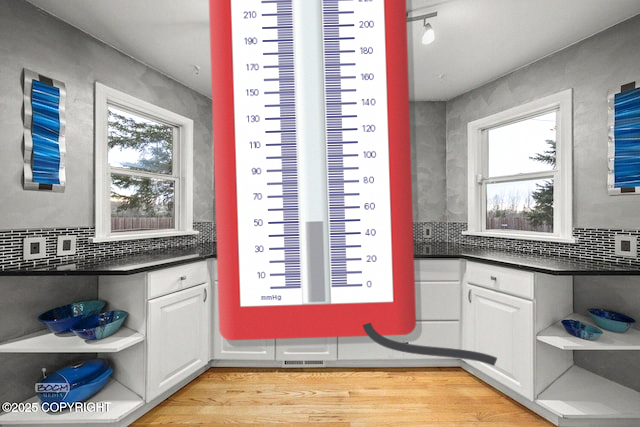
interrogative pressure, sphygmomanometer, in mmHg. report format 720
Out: 50
